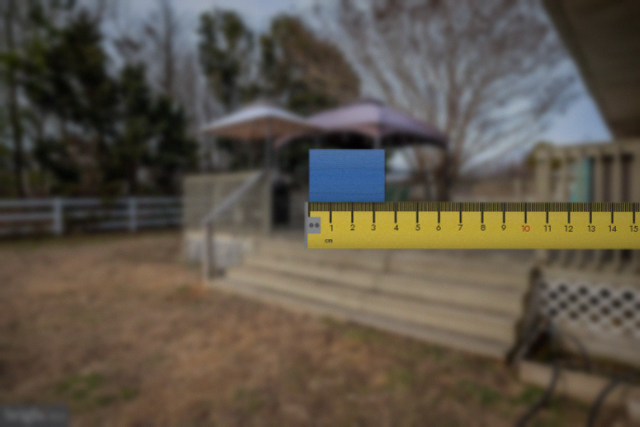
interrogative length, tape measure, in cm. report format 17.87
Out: 3.5
